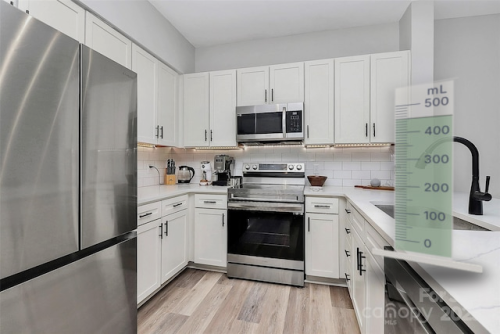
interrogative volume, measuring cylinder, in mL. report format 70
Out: 450
